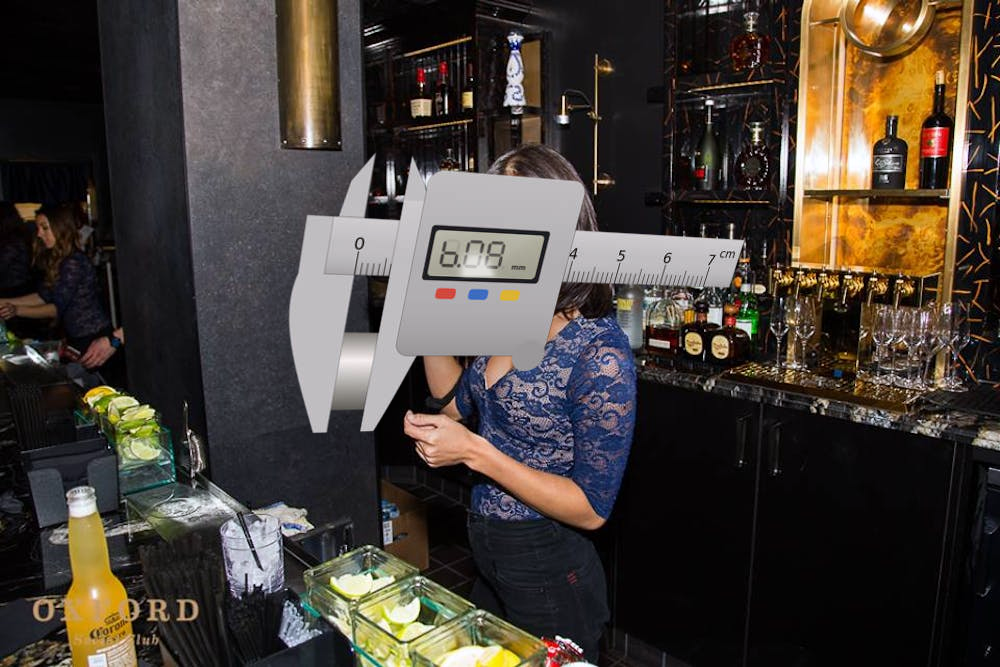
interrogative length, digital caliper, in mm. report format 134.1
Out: 6.08
